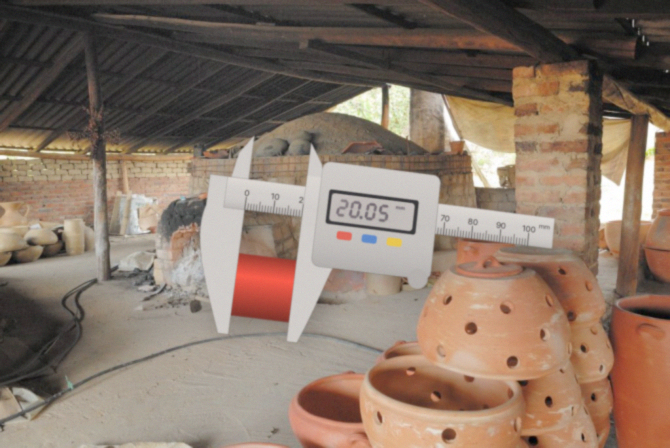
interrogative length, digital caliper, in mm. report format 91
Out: 20.05
